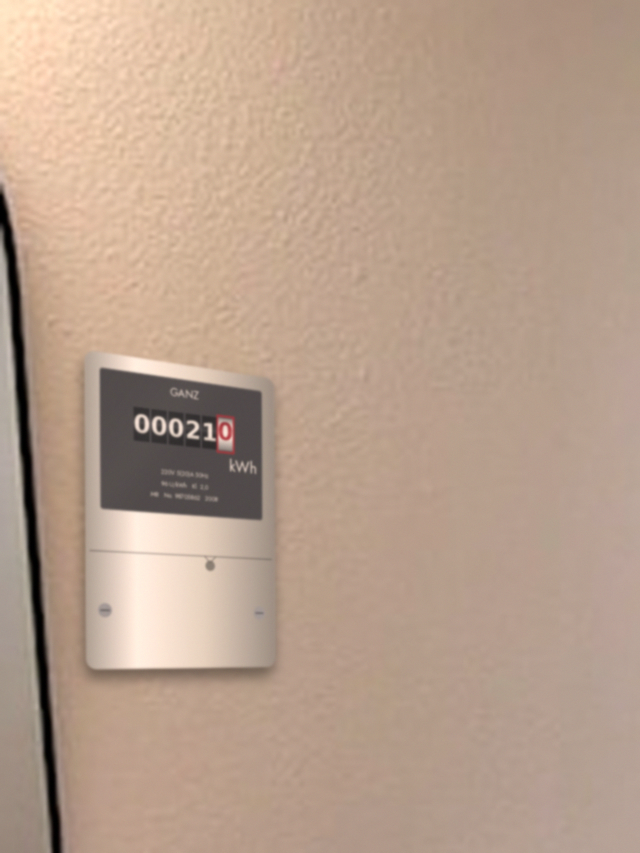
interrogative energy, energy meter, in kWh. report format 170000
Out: 21.0
